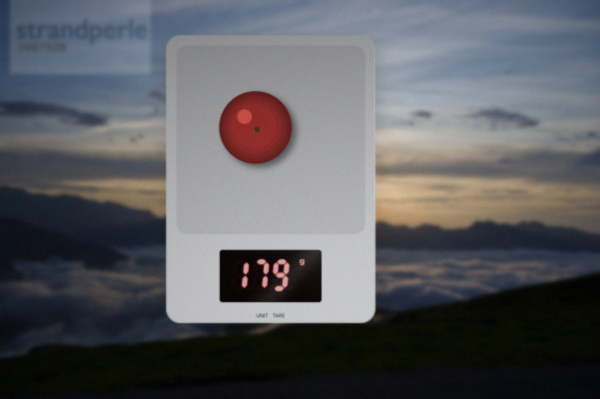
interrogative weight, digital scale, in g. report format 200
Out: 179
